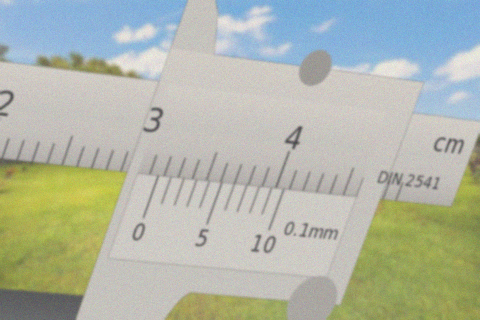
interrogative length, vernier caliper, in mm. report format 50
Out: 31.6
